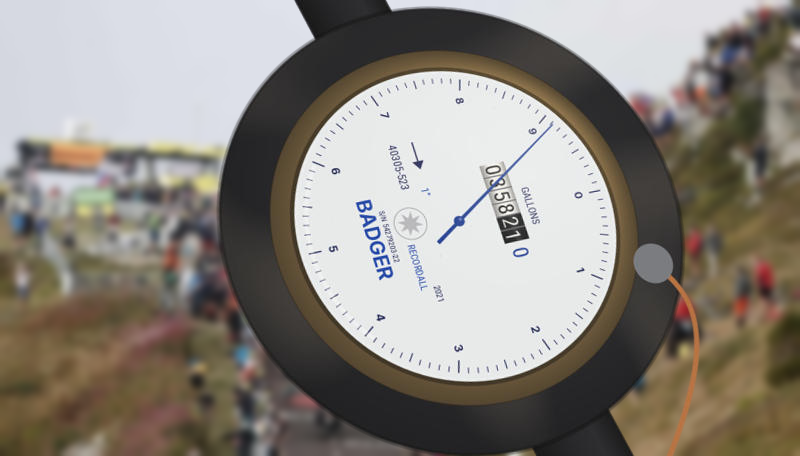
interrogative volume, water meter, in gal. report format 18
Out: 358209.1
